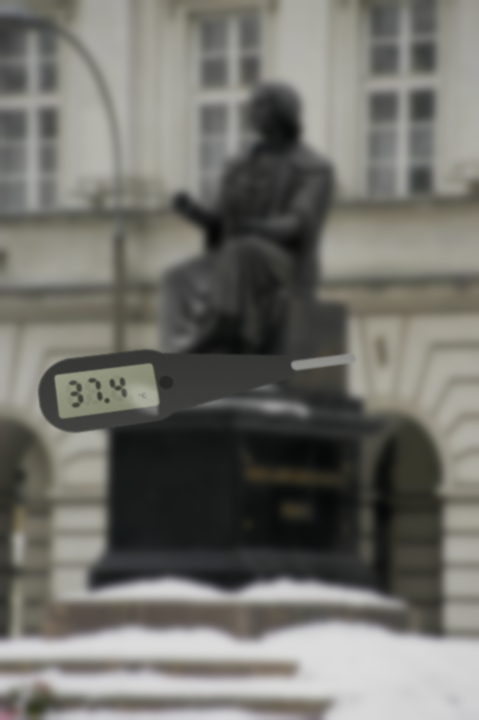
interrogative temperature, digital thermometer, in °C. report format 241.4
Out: 37.4
